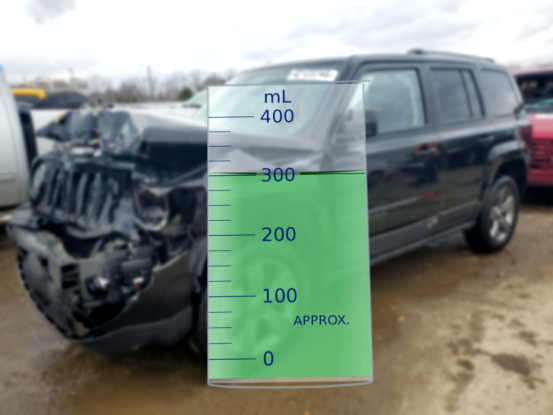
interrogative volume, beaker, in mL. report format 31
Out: 300
